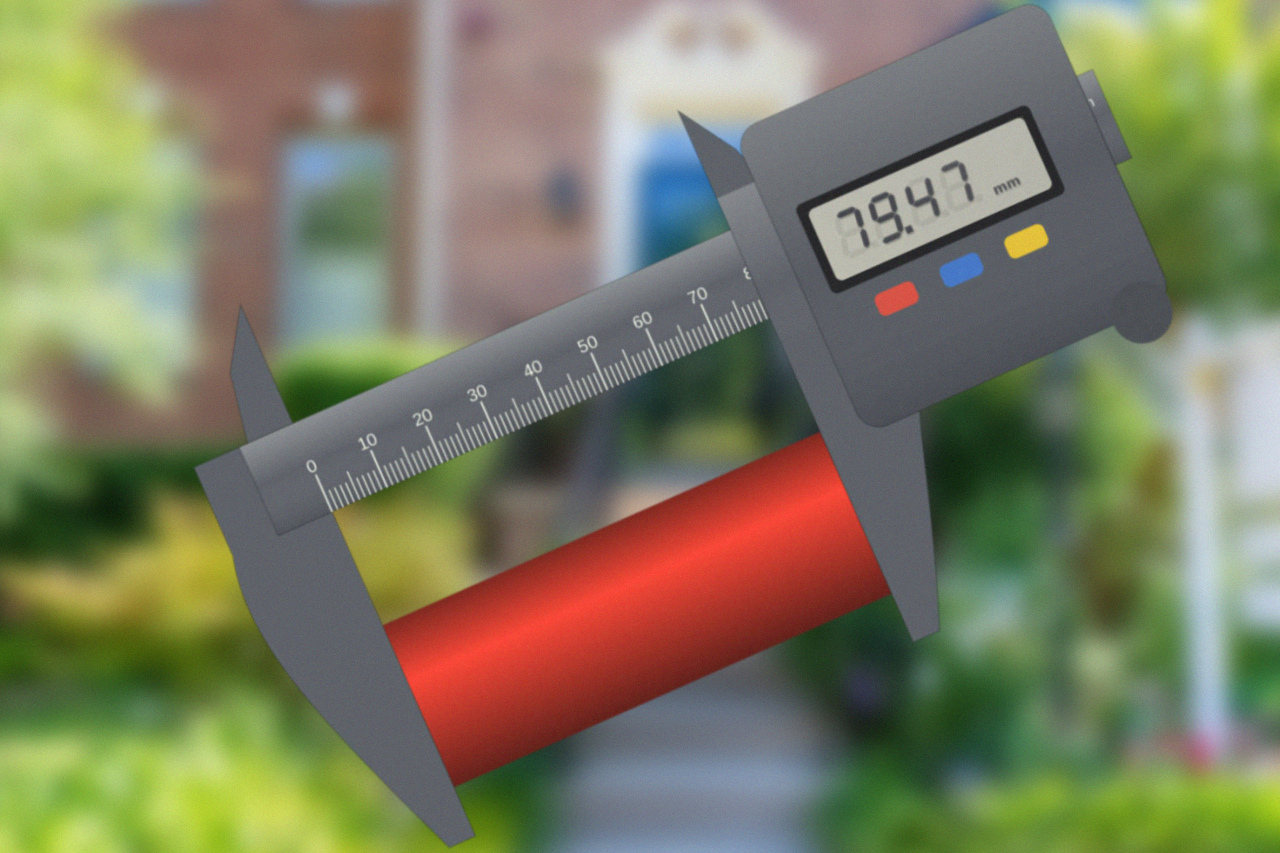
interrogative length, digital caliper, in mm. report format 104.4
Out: 79.47
